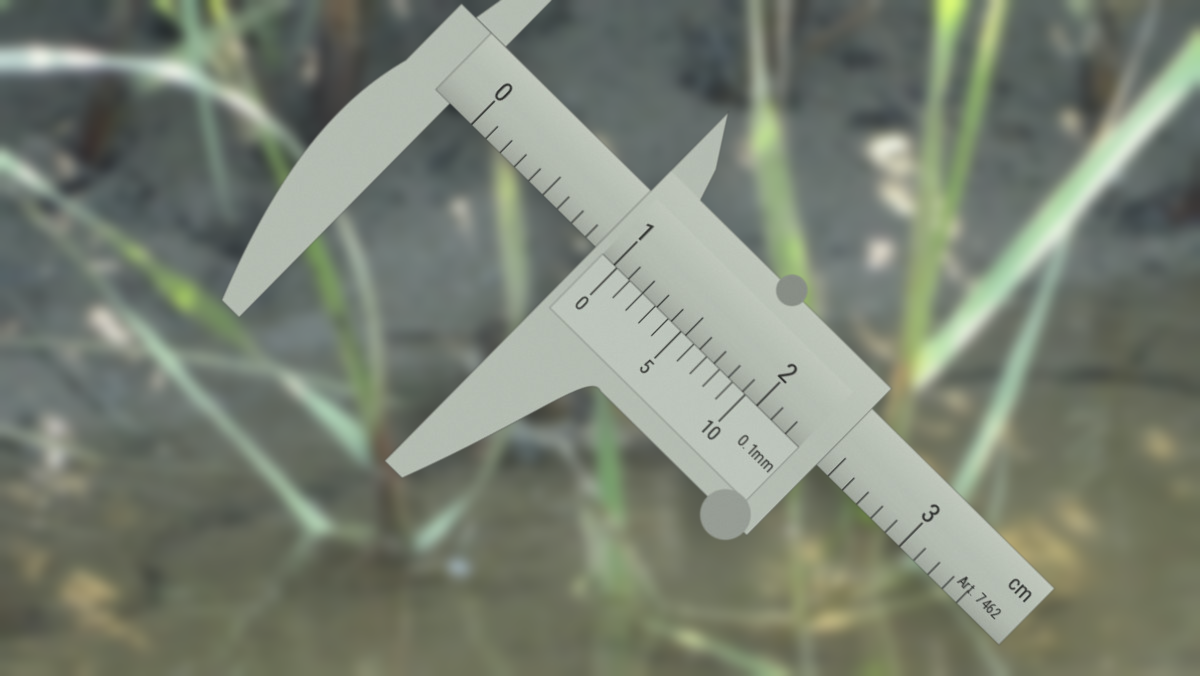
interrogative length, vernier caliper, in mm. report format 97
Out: 10.2
